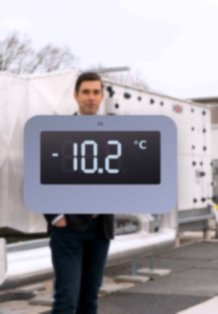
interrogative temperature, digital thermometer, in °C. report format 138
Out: -10.2
